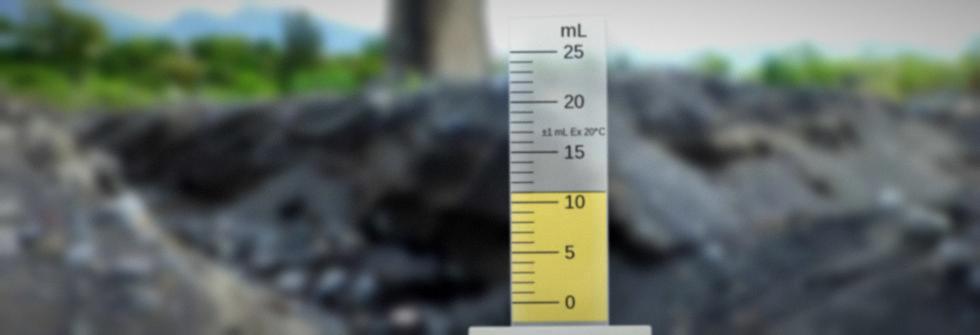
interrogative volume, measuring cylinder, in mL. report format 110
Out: 11
